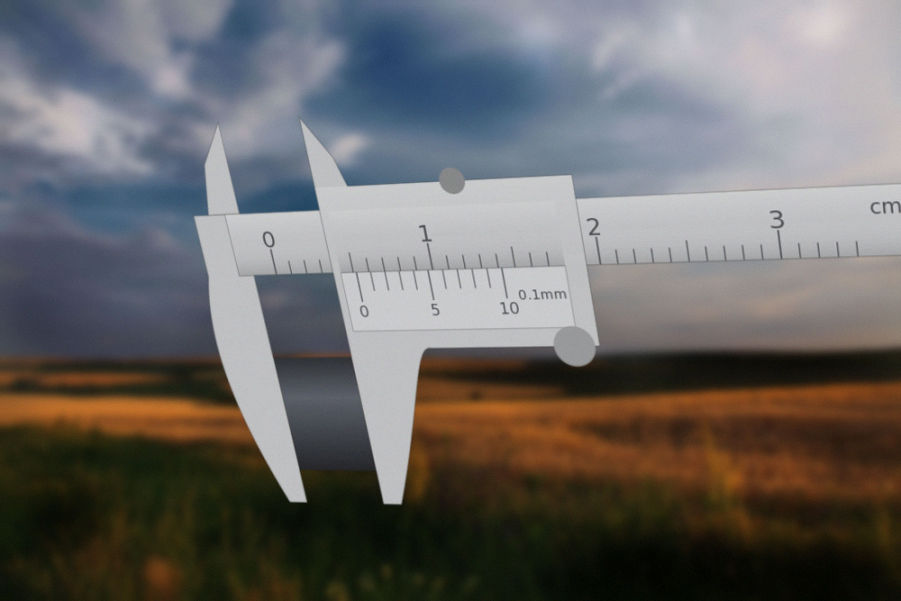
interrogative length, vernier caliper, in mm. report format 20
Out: 5.2
